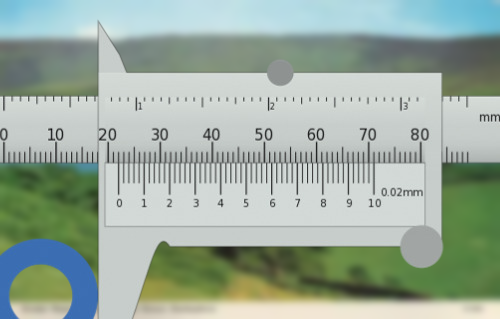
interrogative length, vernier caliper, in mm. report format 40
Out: 22.0
